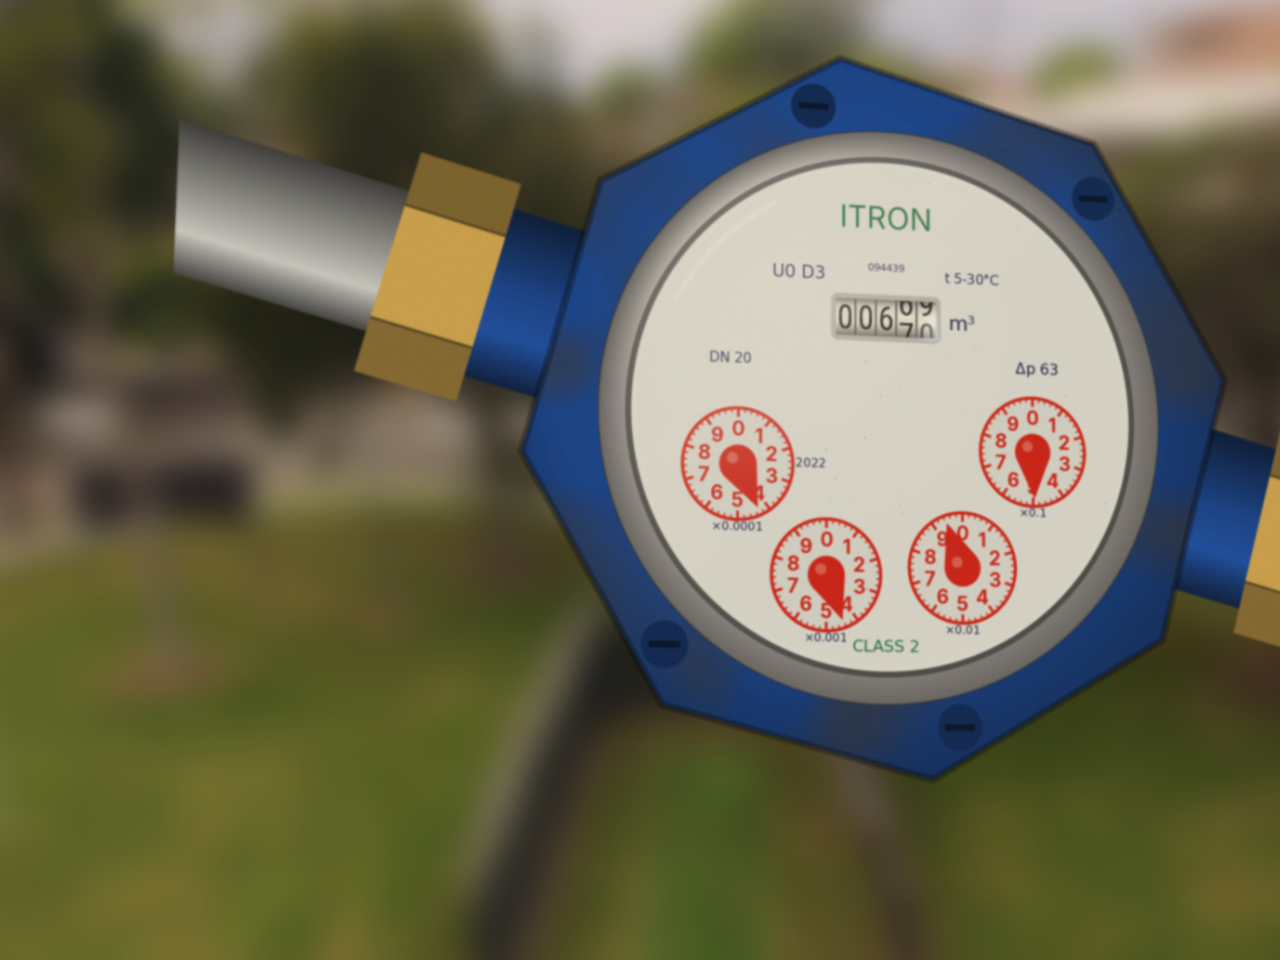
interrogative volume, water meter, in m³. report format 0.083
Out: 669.4944
